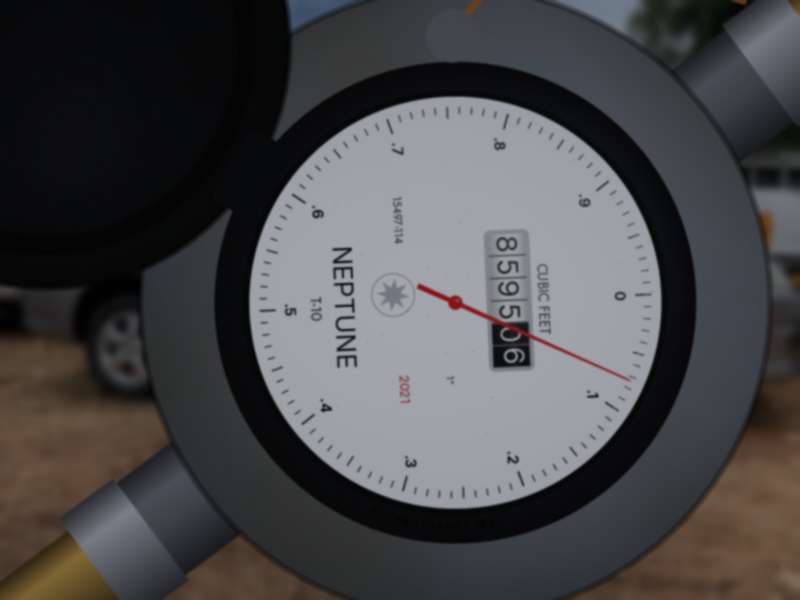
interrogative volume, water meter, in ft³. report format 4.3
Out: 859506.07
